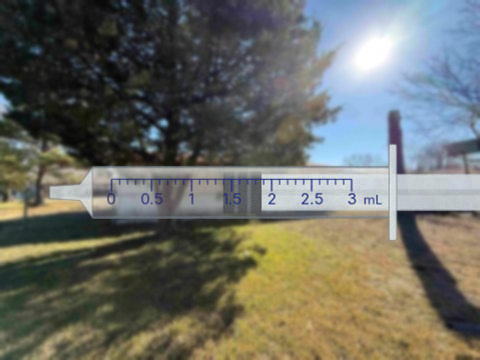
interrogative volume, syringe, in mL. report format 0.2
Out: 1.4
